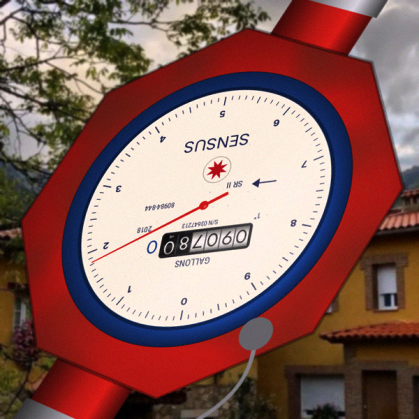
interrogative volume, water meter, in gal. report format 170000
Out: 907801.8
